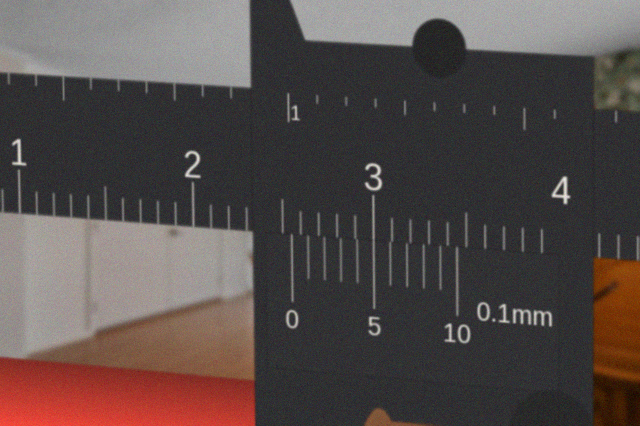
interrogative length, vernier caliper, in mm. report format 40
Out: 25.5
